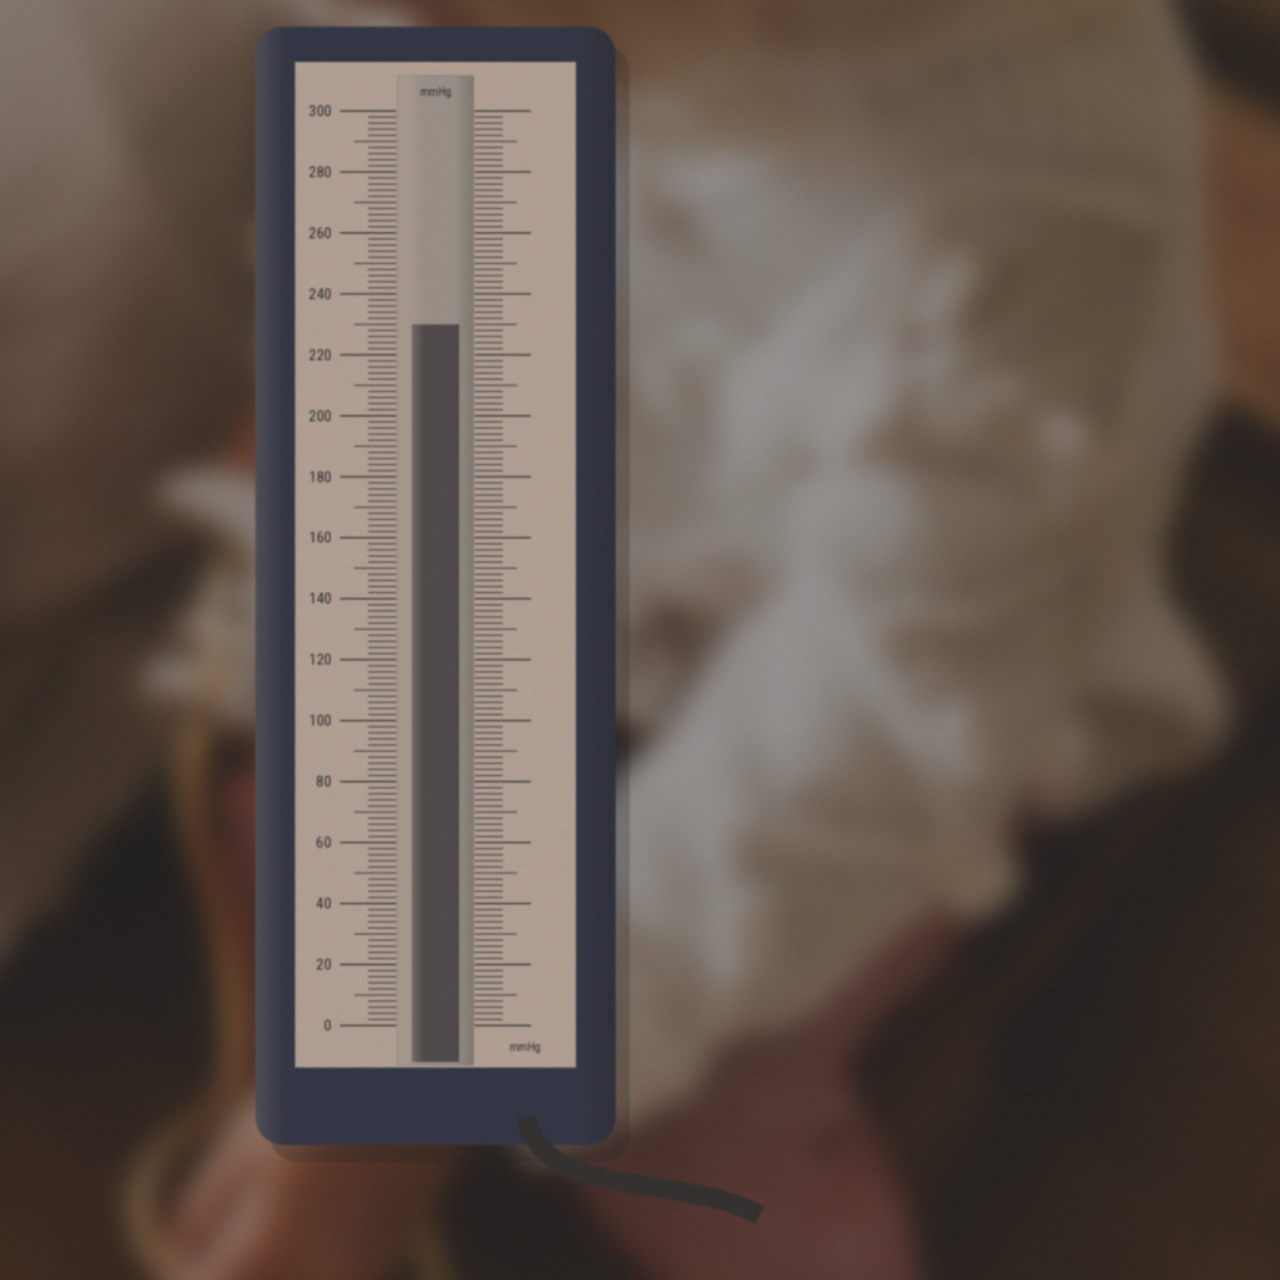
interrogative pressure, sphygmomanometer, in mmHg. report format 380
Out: 230
